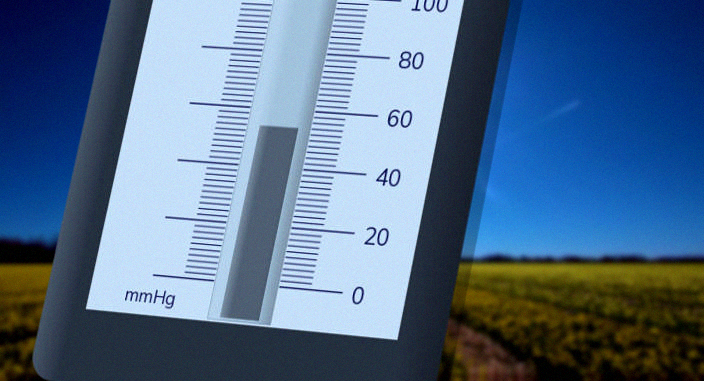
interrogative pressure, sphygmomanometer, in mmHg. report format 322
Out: 54
